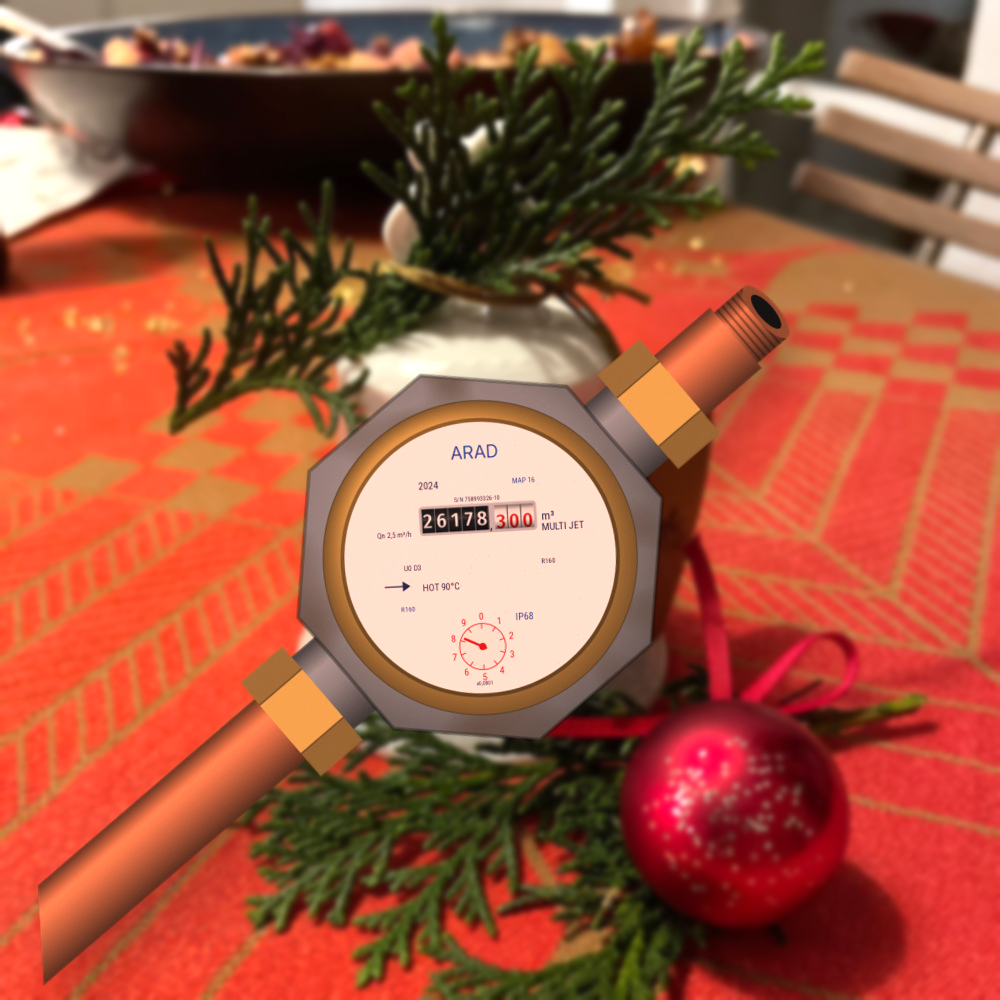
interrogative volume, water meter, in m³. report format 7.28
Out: 26178.2998
